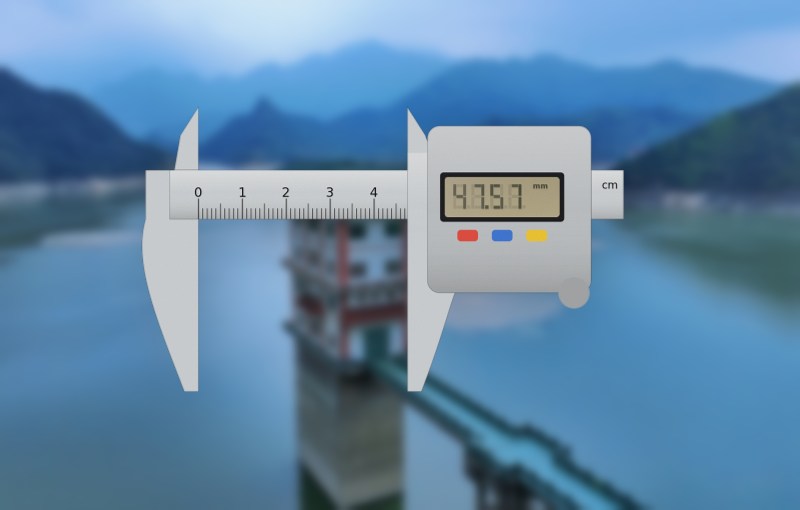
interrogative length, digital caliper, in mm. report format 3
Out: 47.57
